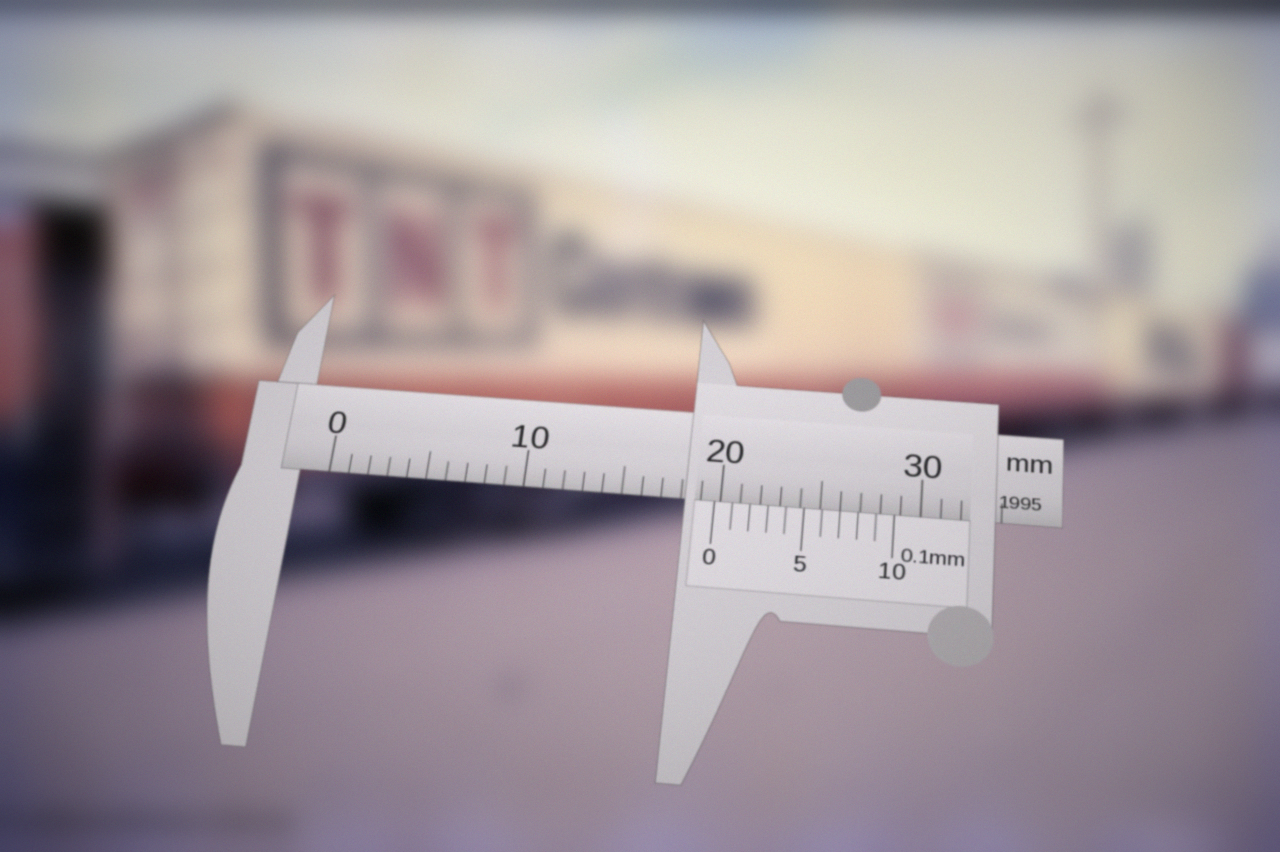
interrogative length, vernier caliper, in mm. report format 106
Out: 19.7
